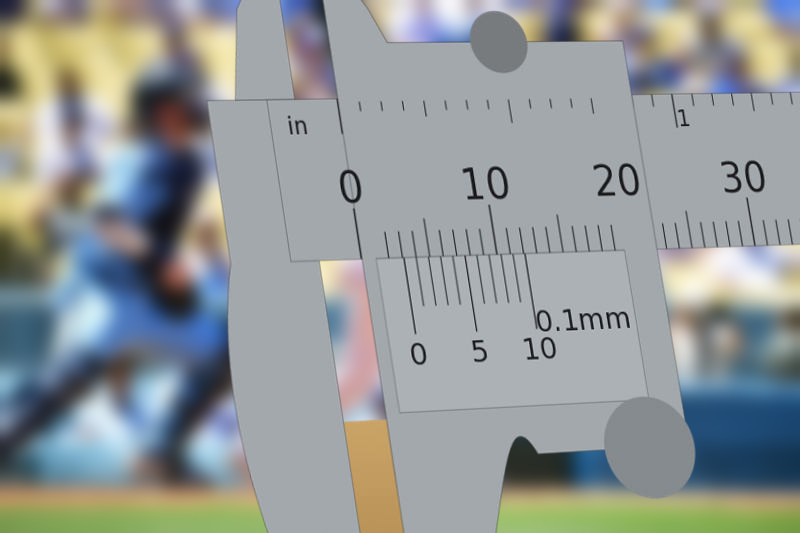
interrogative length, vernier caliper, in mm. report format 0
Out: 3.1
